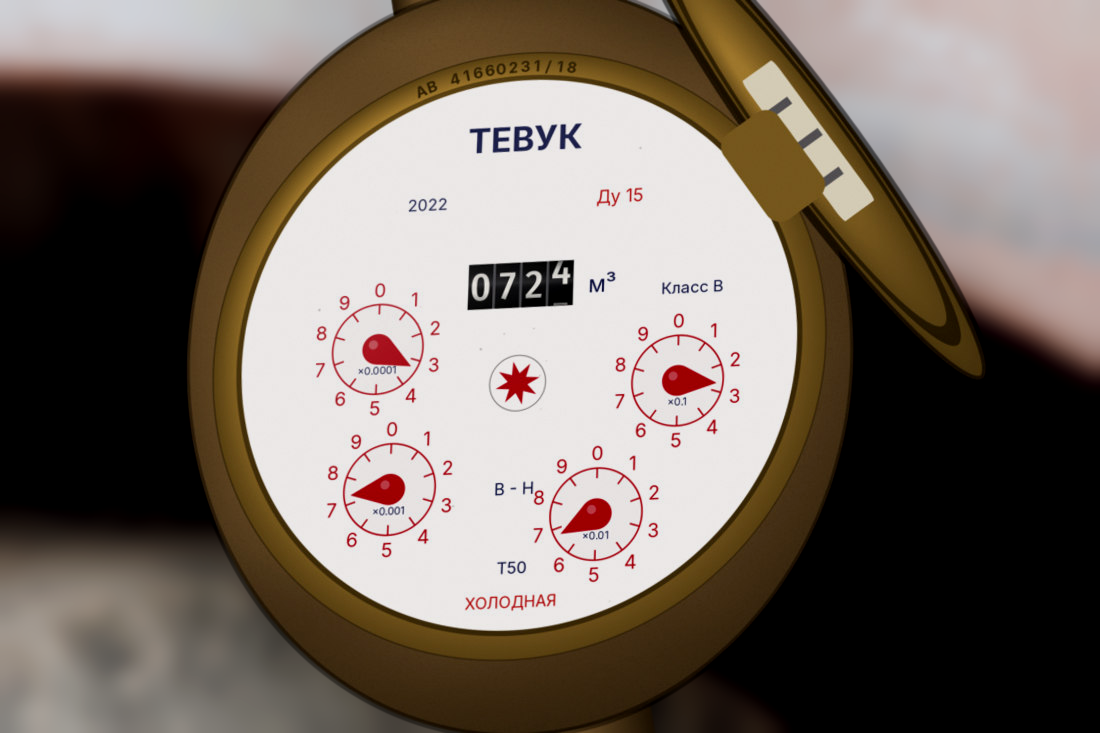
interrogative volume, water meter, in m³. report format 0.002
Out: 724.2673
